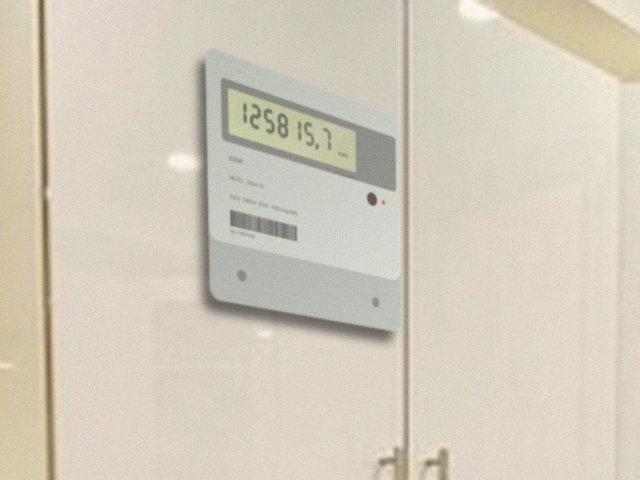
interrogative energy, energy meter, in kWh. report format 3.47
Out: 125815.7
